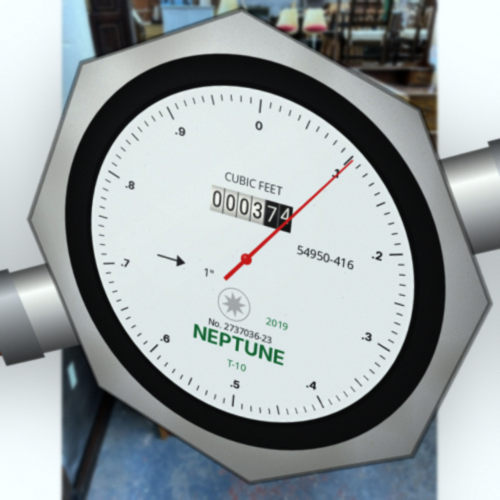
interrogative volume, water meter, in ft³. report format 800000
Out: 374.10
